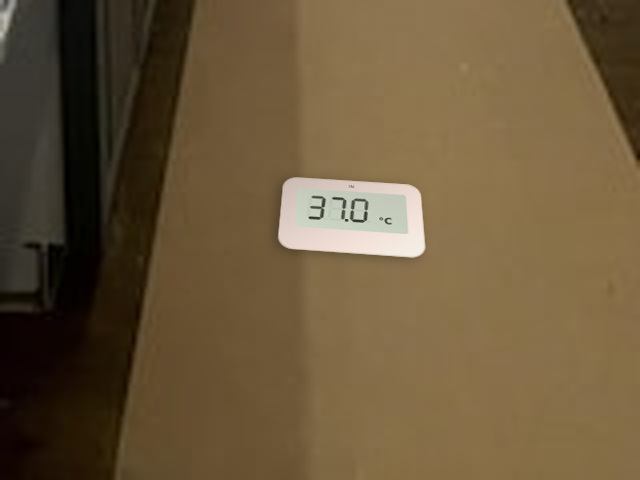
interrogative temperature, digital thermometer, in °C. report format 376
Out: 37.0
